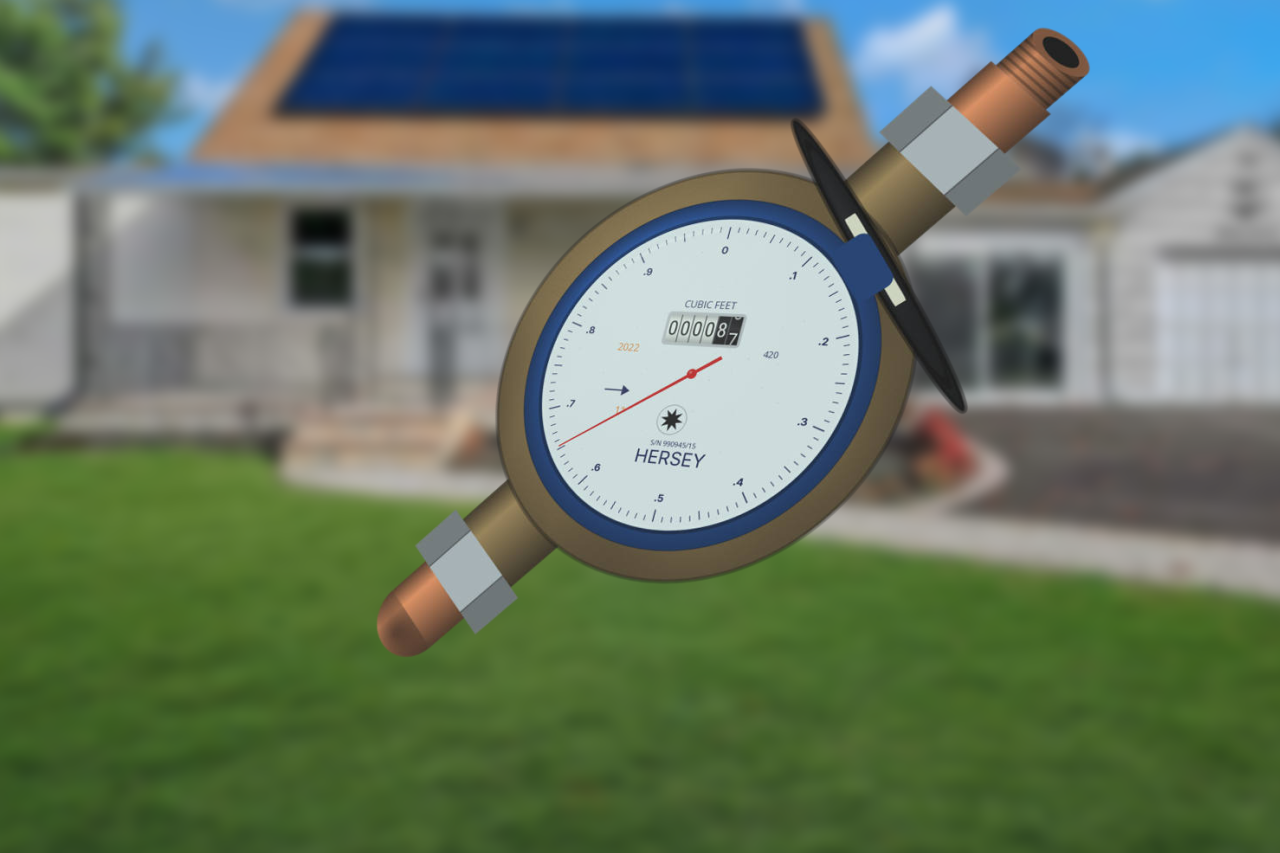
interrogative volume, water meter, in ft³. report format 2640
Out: 86.65
